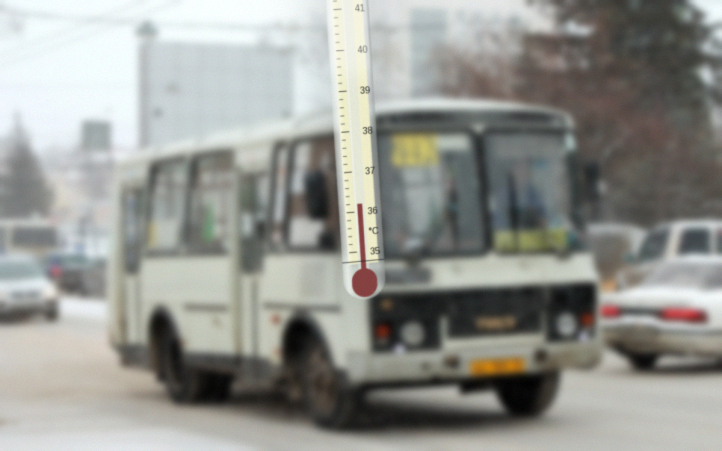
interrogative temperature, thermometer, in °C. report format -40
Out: 36.2
